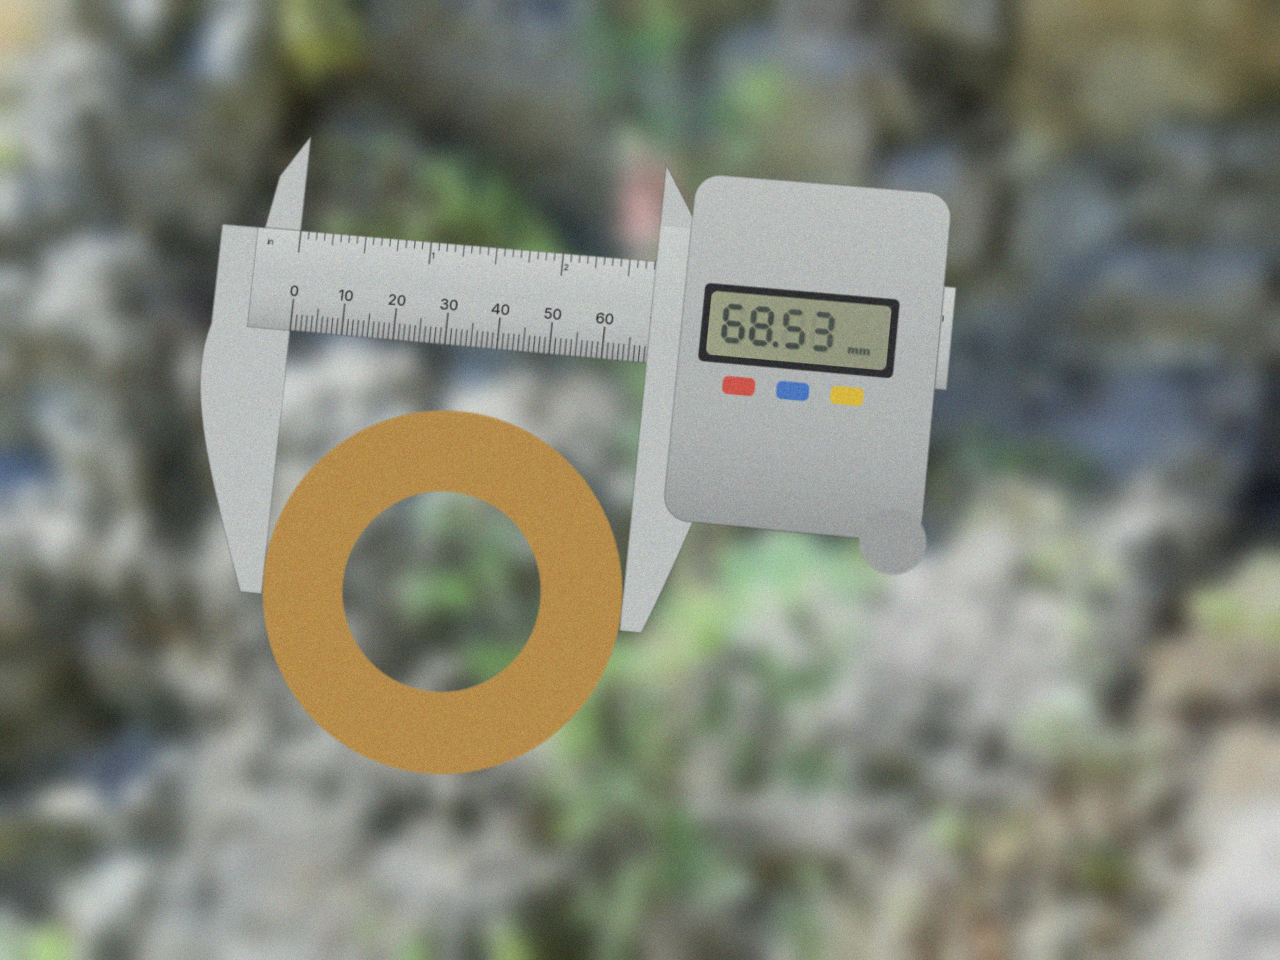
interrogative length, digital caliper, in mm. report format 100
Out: 68.53
